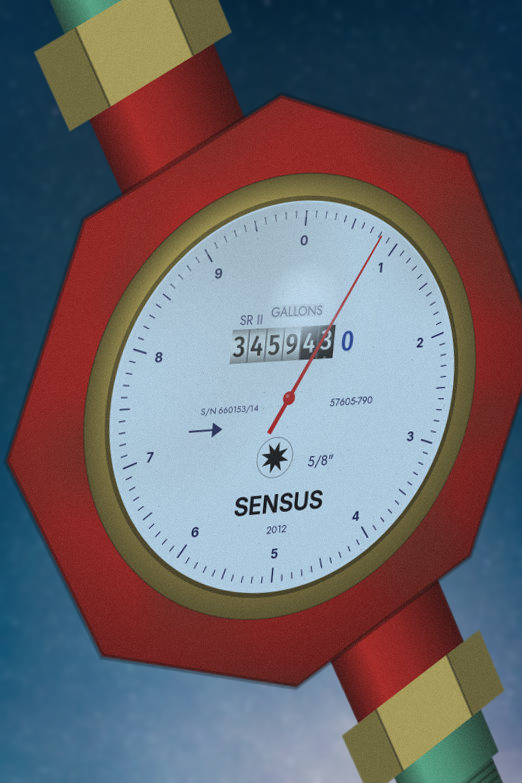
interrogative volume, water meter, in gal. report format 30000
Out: 3459430.8
